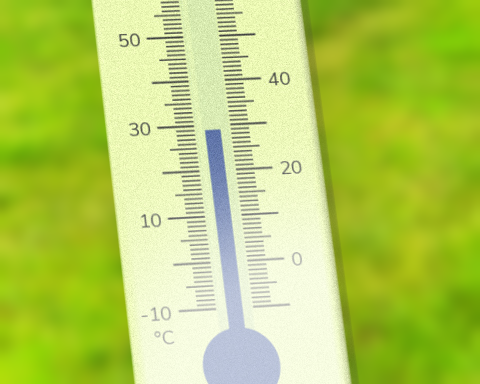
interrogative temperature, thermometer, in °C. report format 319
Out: 29
